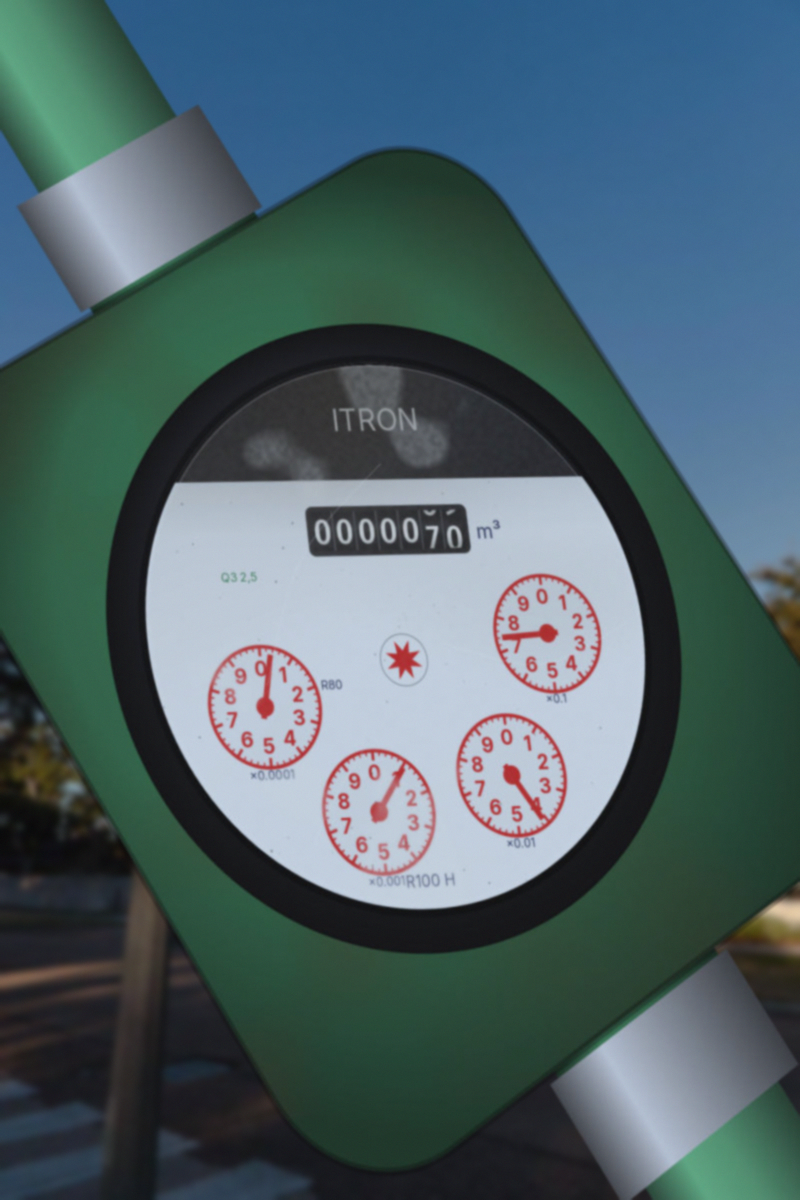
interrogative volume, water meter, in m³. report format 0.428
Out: 69.7410
